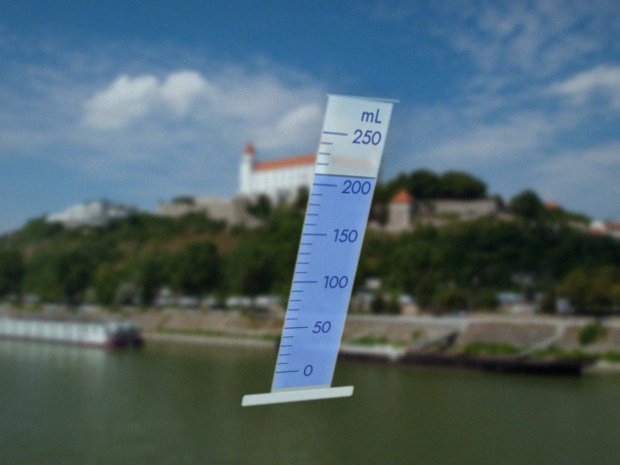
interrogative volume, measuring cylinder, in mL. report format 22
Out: 210
